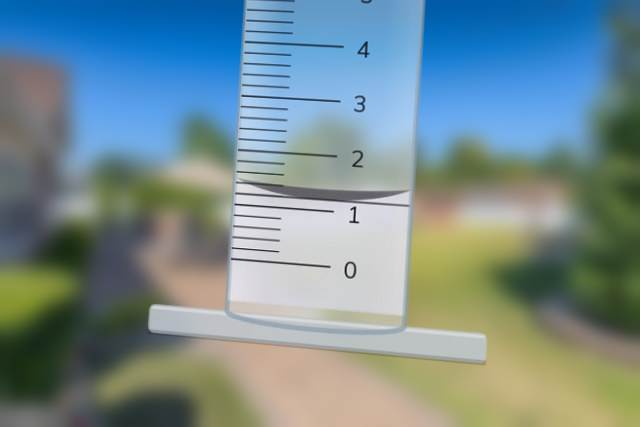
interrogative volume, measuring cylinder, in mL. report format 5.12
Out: 1.2
